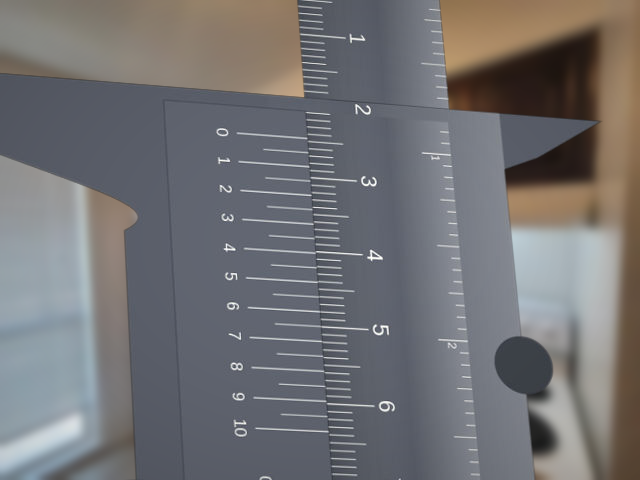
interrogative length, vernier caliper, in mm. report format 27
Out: 24.6
